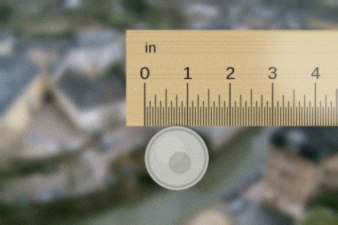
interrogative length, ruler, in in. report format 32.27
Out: 1.5
